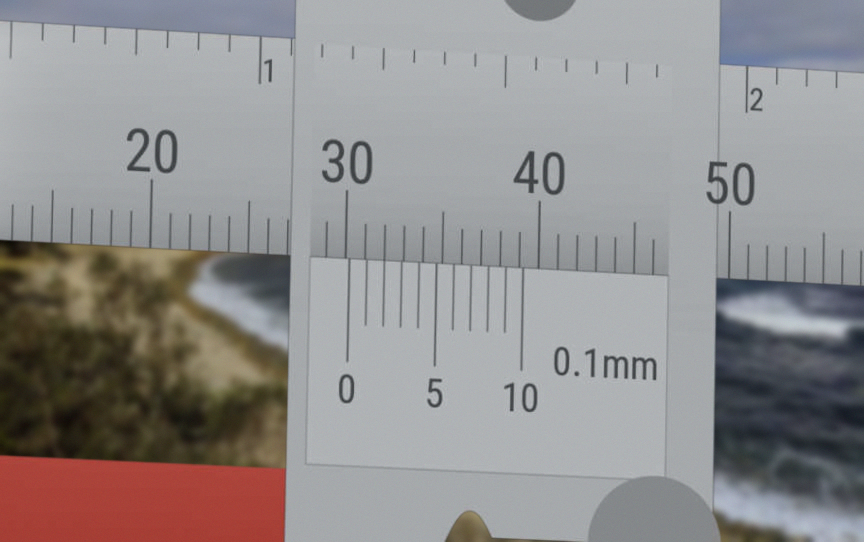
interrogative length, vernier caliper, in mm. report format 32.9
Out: 30.2
